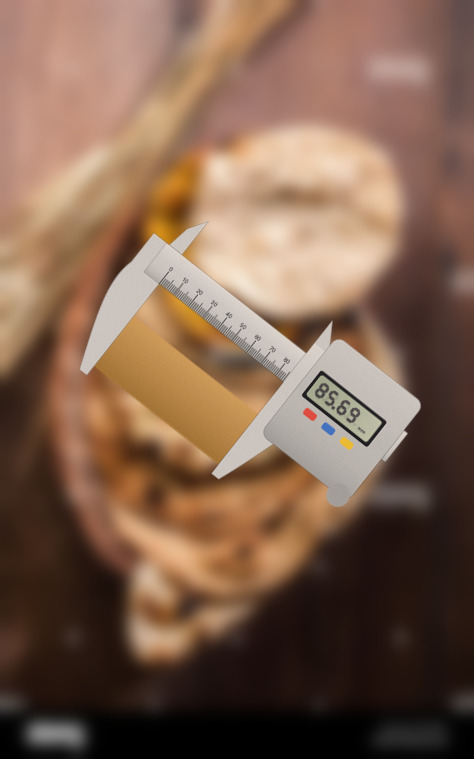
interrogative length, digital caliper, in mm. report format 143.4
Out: 85.69
